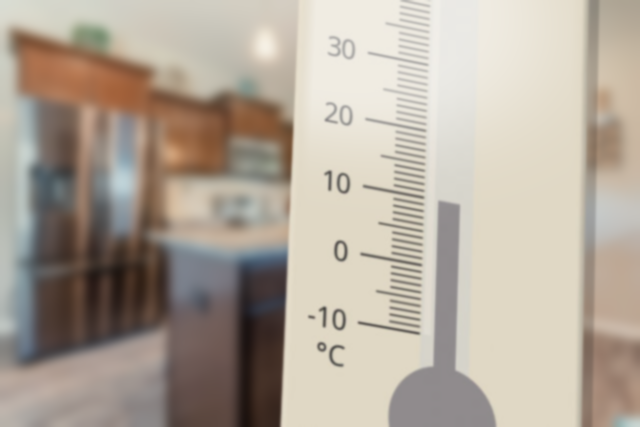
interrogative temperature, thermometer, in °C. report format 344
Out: 10
